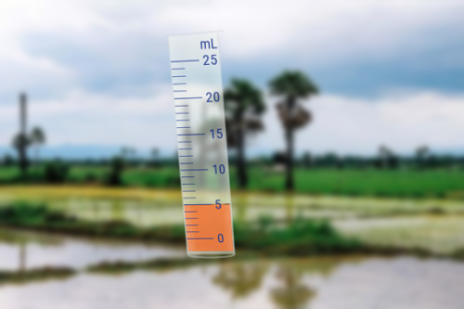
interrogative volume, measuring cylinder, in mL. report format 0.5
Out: 5
